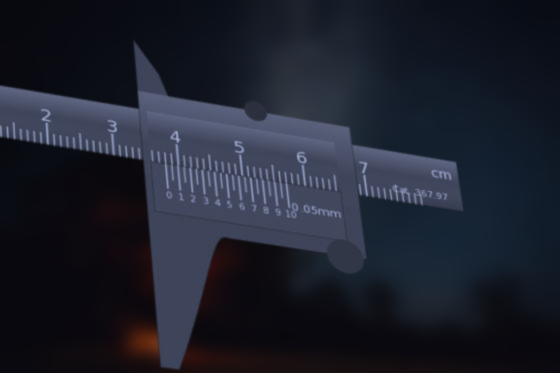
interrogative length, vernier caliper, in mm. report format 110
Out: 38.0
